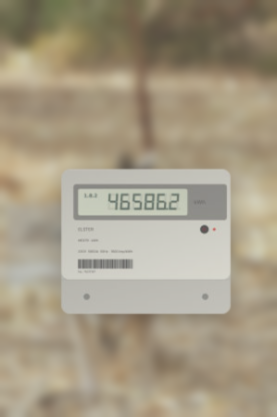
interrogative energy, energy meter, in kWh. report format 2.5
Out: 46586.2
